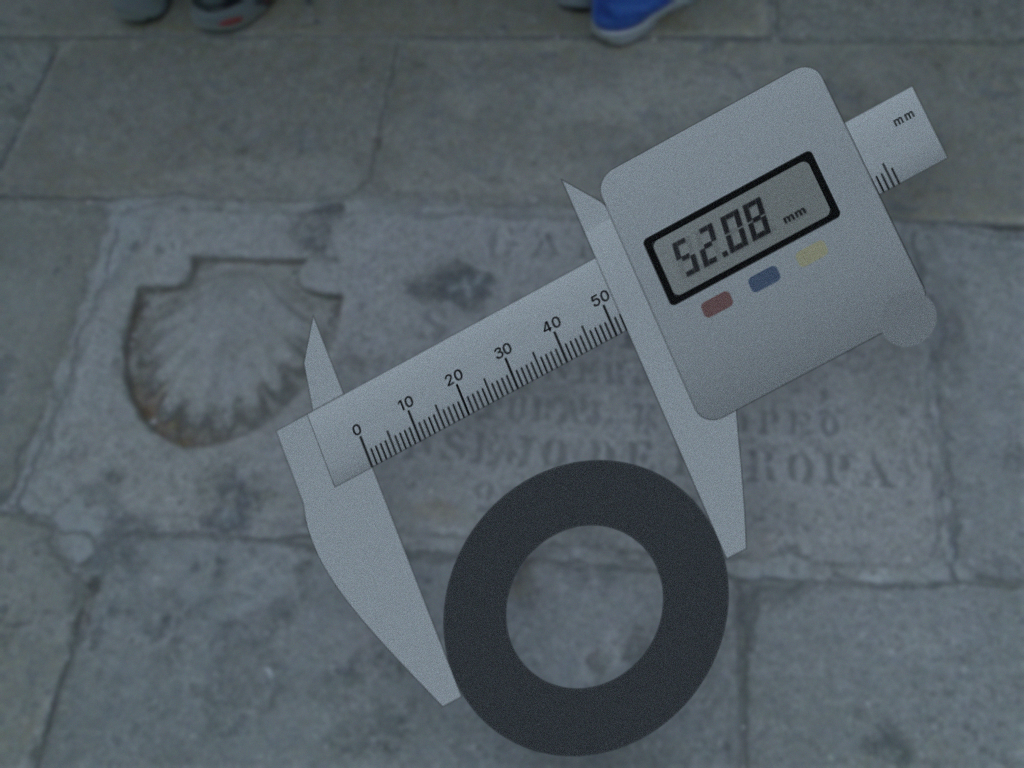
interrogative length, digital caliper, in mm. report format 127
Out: 52.08
